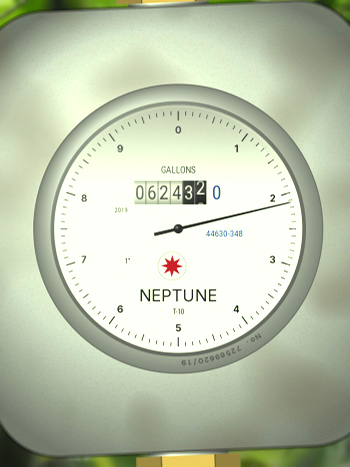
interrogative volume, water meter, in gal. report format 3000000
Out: 624322.1
